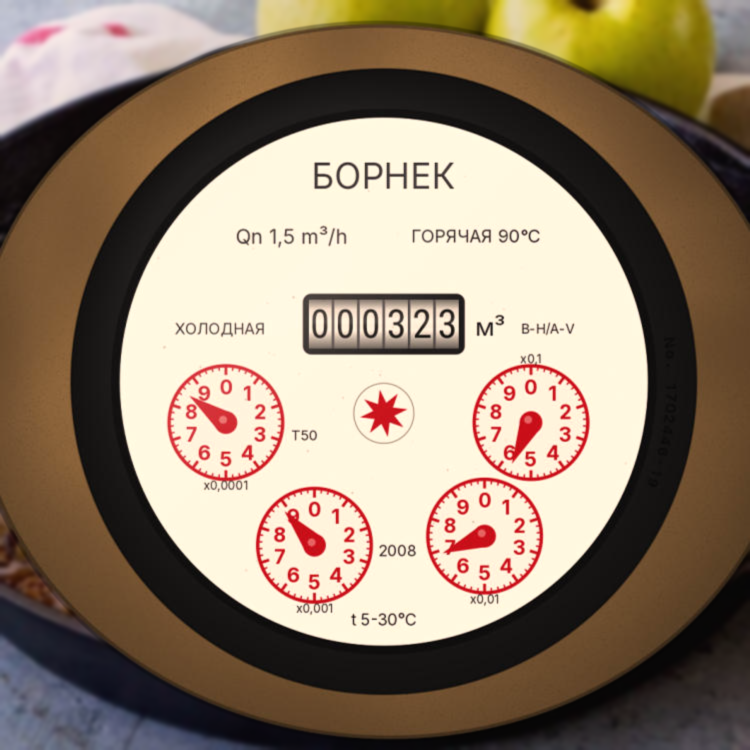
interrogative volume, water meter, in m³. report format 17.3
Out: 323.5688
